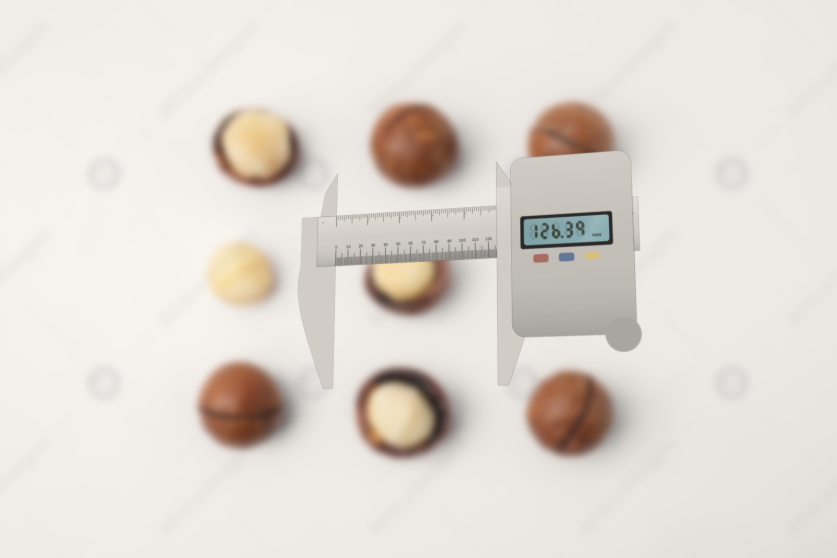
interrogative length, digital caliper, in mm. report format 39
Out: 126.39
